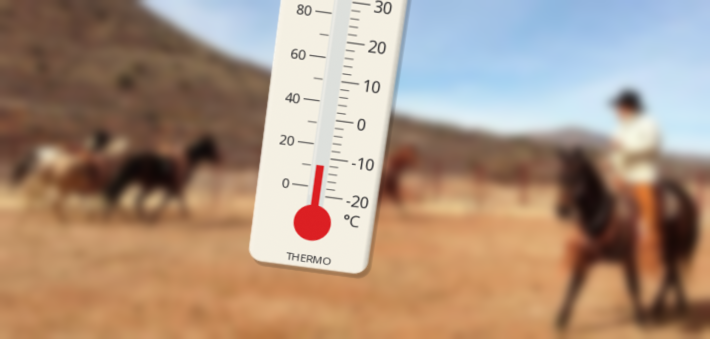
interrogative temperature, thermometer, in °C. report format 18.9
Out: -12
